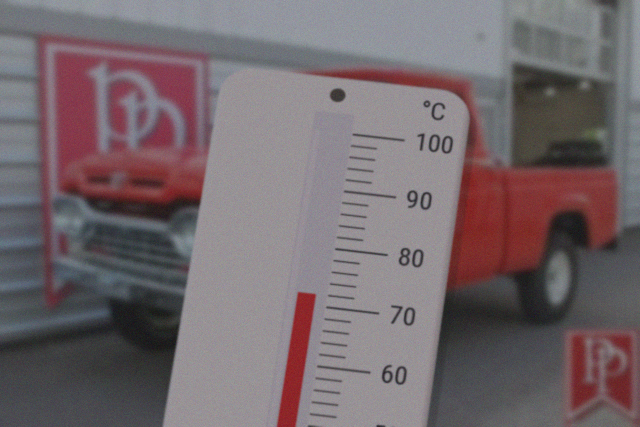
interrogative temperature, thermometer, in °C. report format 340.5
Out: 72
